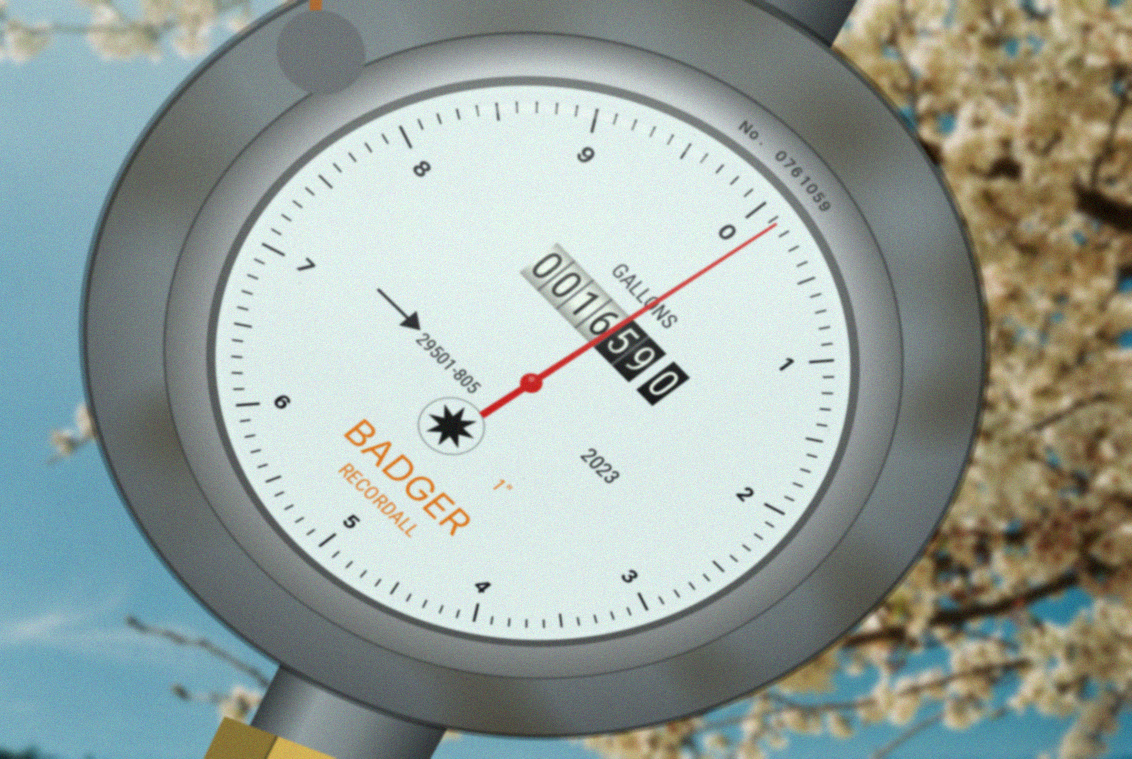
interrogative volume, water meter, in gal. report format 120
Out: 16590.1
